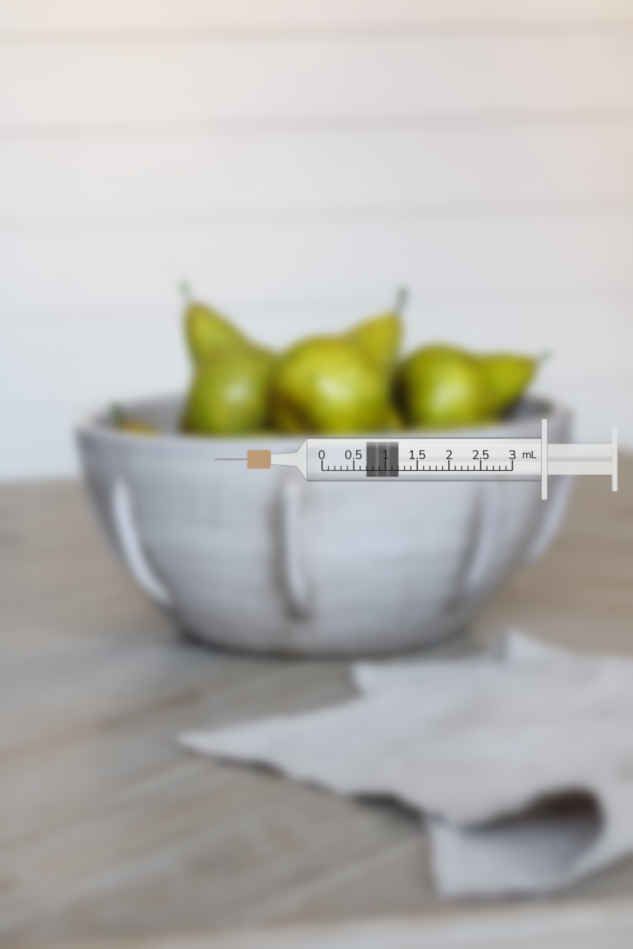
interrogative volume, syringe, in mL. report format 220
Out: 0.7
